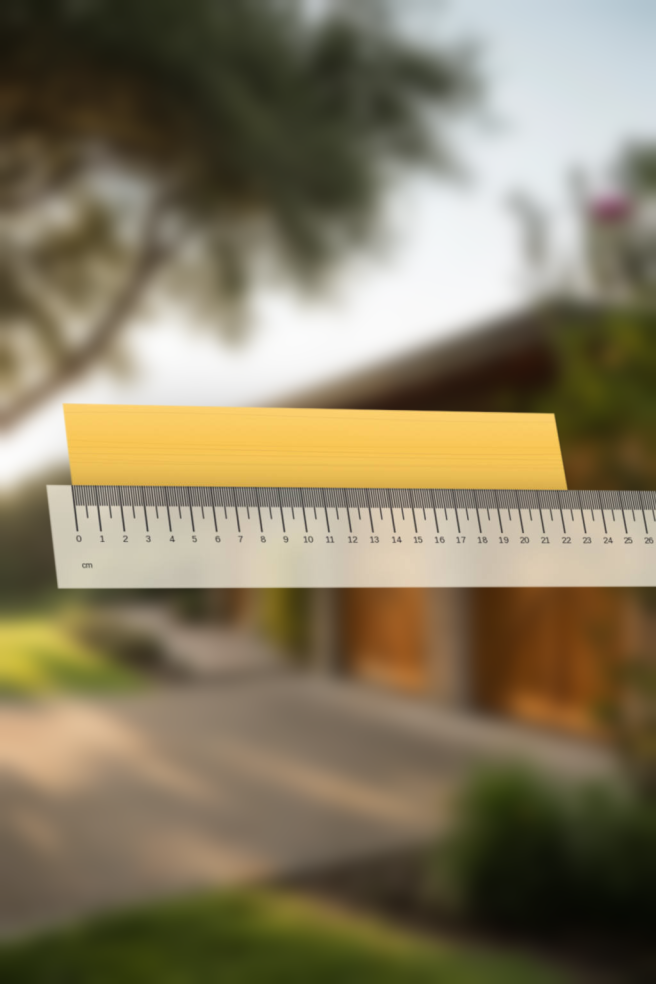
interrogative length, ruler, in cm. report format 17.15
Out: 22.5
